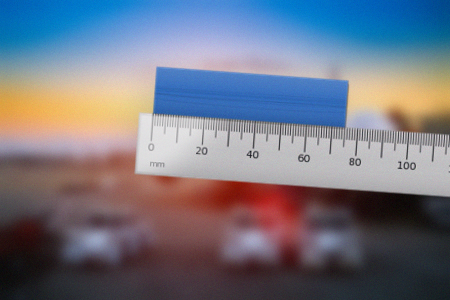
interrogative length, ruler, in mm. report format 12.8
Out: 75
